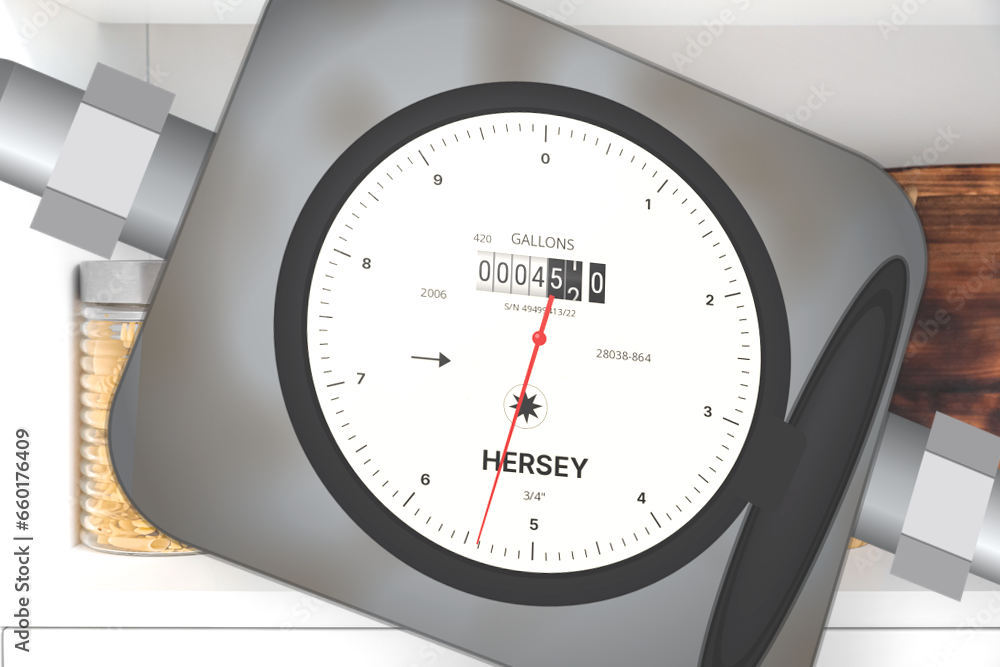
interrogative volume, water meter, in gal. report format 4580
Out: 4515.4
